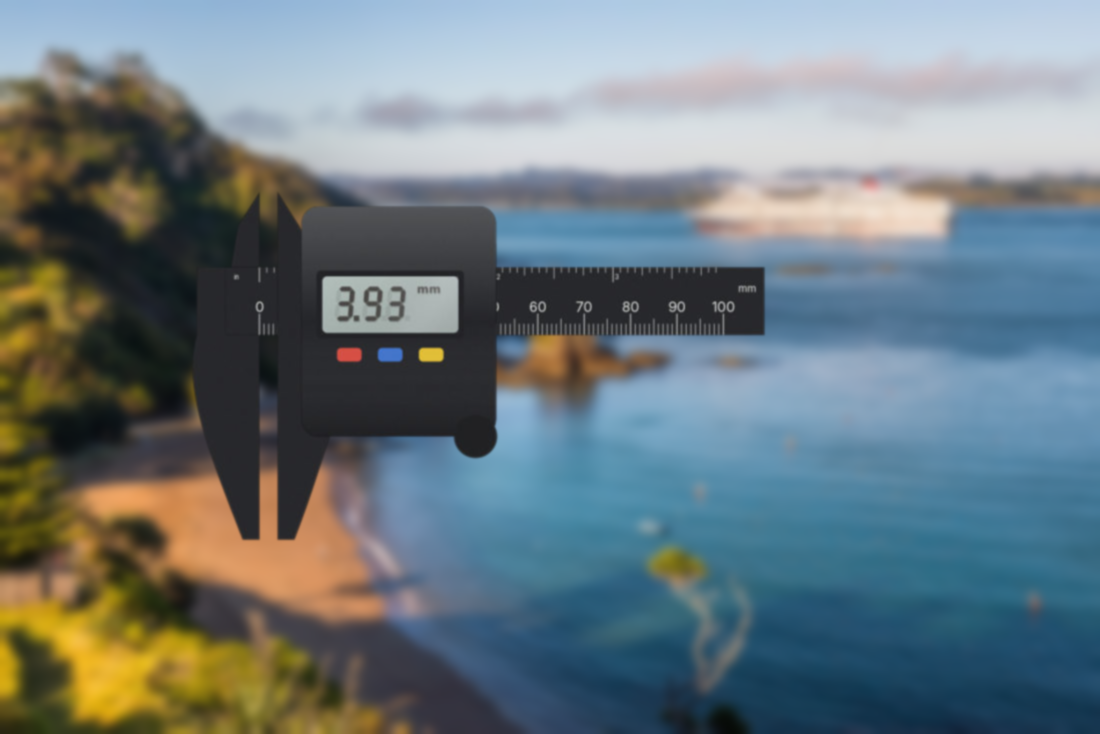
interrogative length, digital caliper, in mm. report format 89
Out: 3.93
